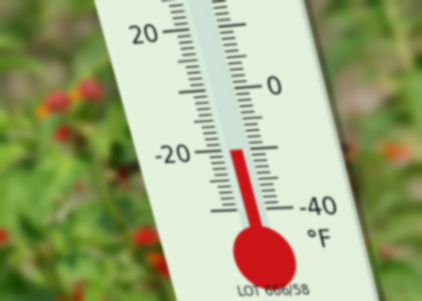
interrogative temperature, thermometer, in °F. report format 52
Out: -20
